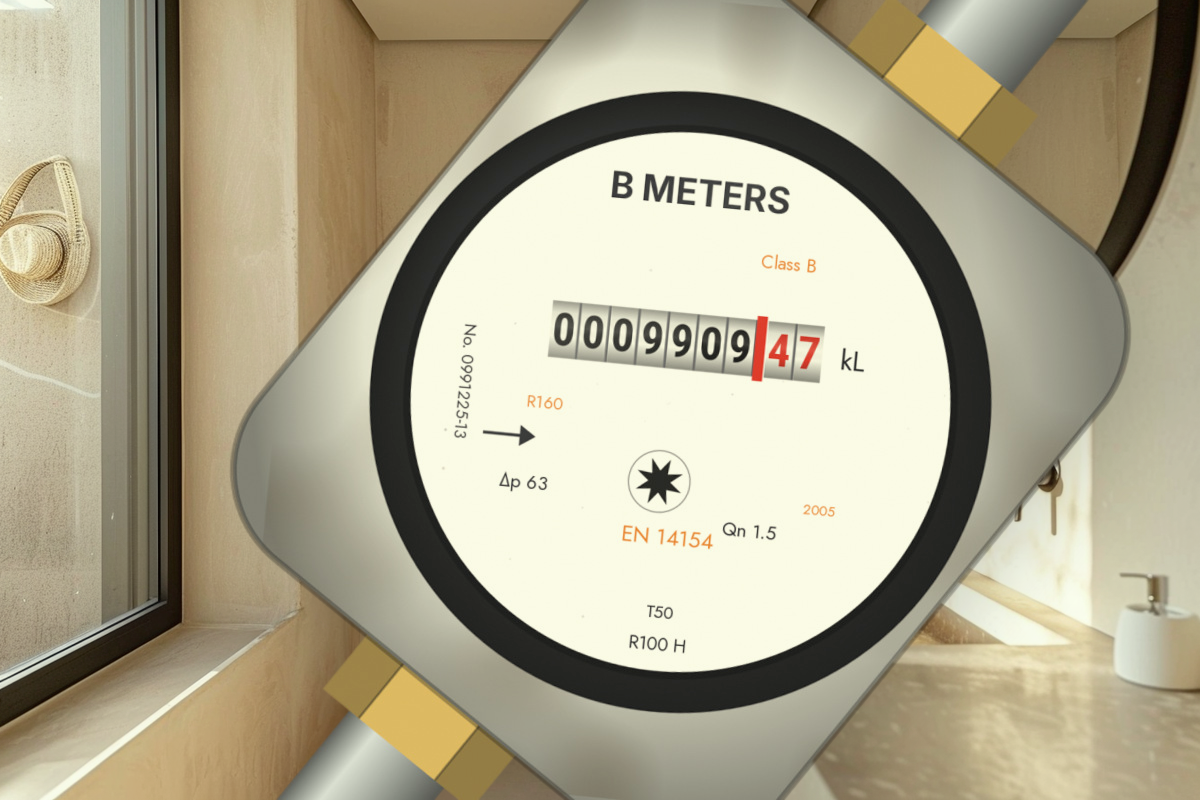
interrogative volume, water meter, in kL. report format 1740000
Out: 9909.47
